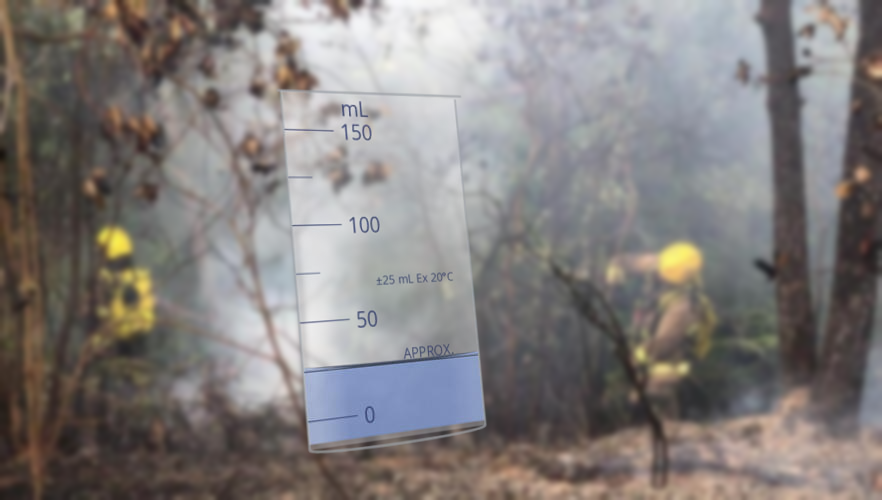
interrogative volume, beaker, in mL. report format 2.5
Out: 25
